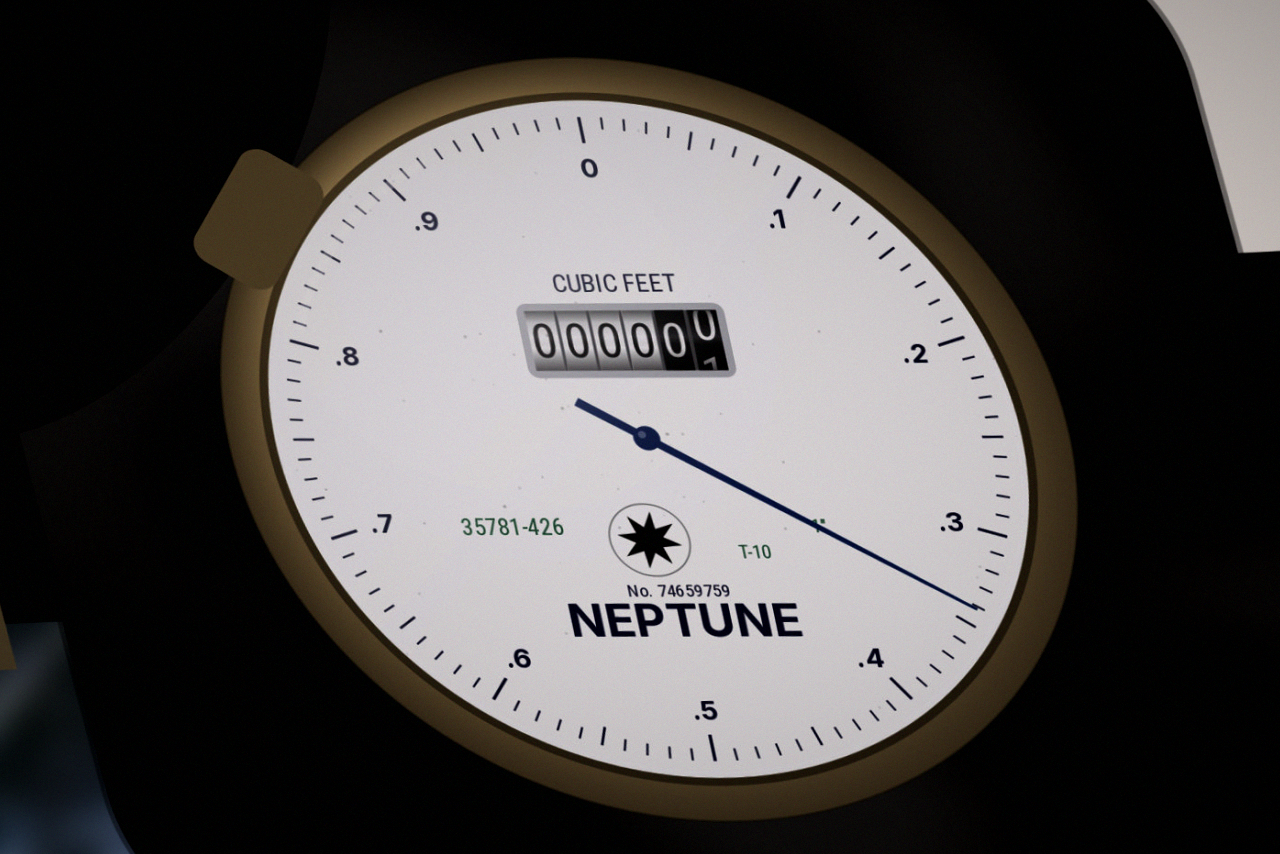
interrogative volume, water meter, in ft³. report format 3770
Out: 0.34
